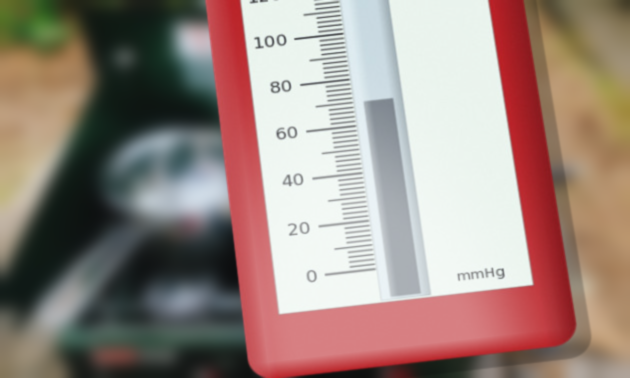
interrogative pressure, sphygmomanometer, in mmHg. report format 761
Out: 70
